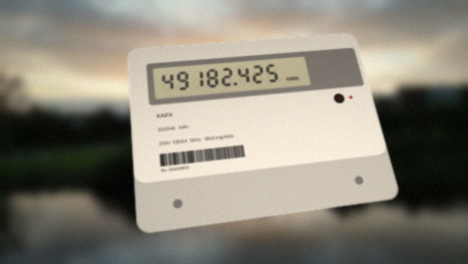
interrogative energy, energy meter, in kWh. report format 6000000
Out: 49182.425
